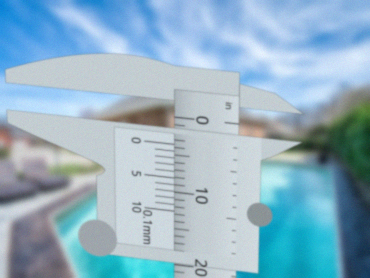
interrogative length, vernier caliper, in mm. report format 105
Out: 3.6
